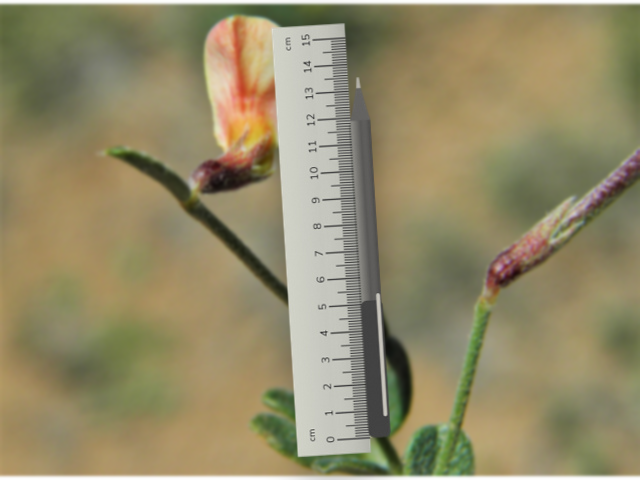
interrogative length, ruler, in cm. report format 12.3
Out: 13.5
